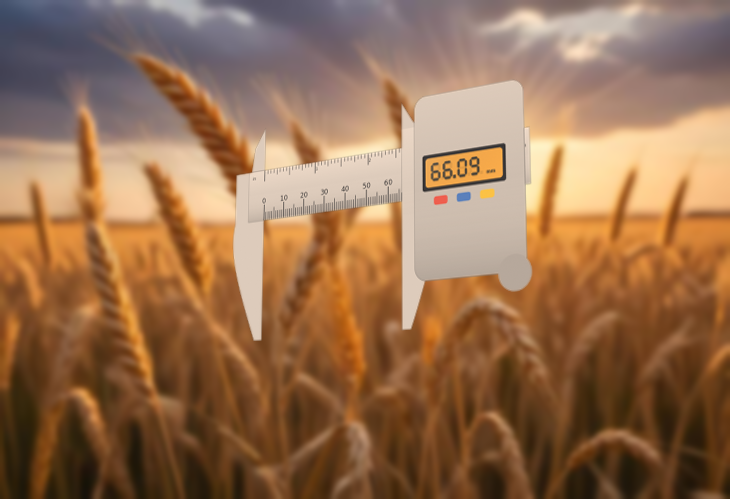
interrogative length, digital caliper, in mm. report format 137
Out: 66.09
